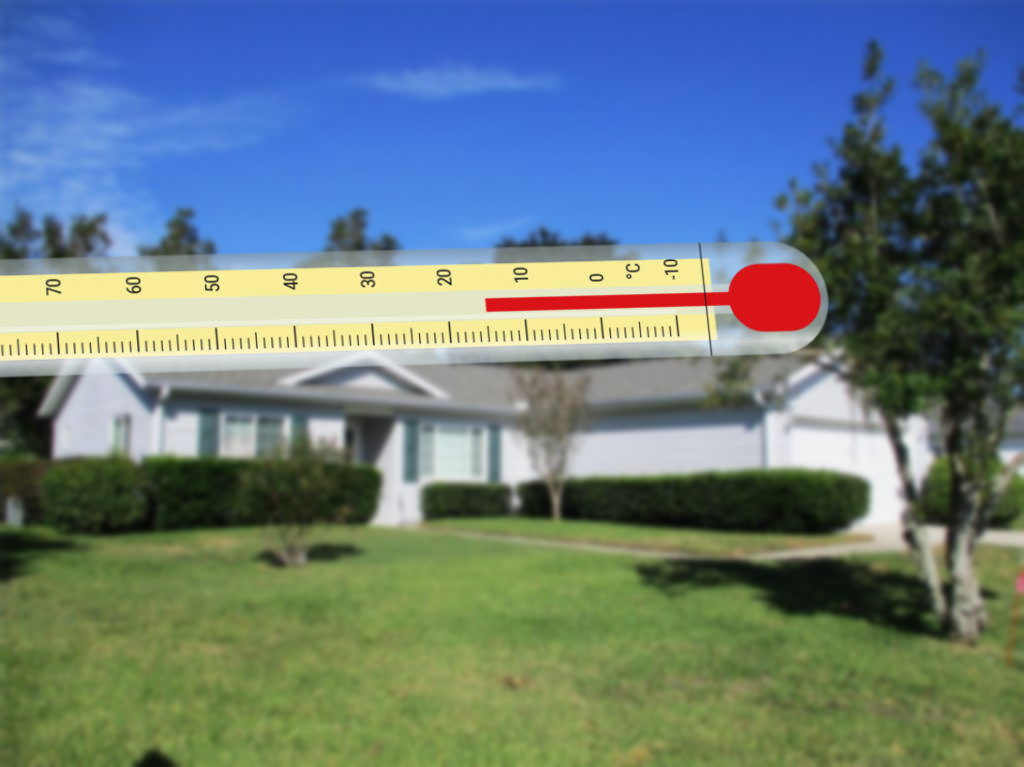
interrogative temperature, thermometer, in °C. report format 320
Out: 15
